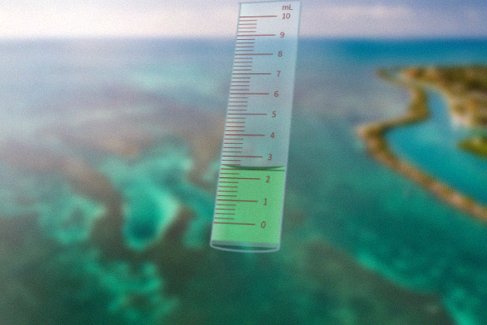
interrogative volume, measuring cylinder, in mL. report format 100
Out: 2.4
